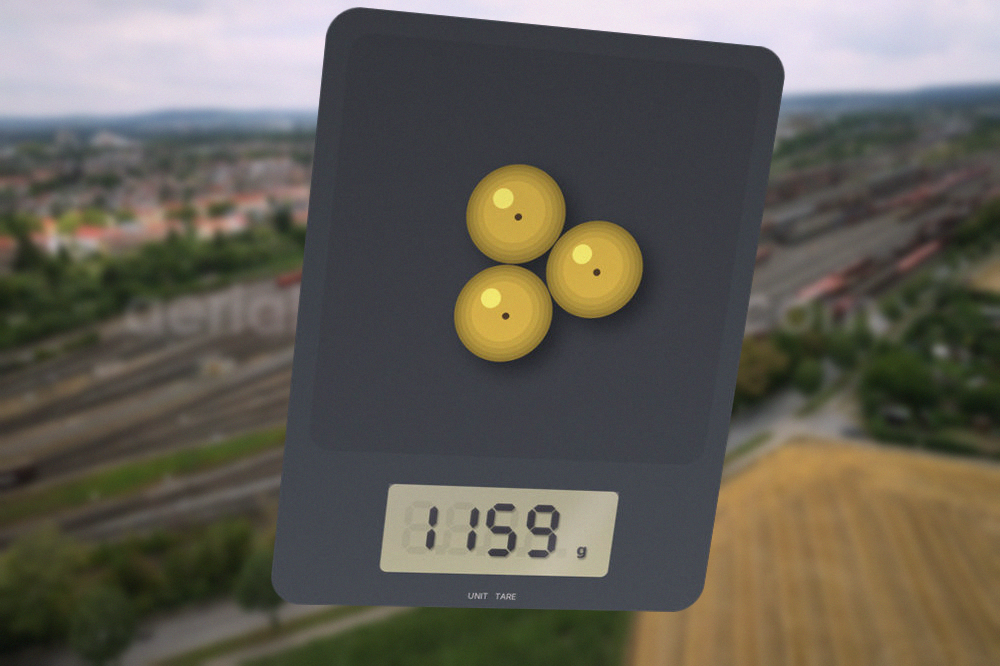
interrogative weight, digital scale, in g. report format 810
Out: 1159
